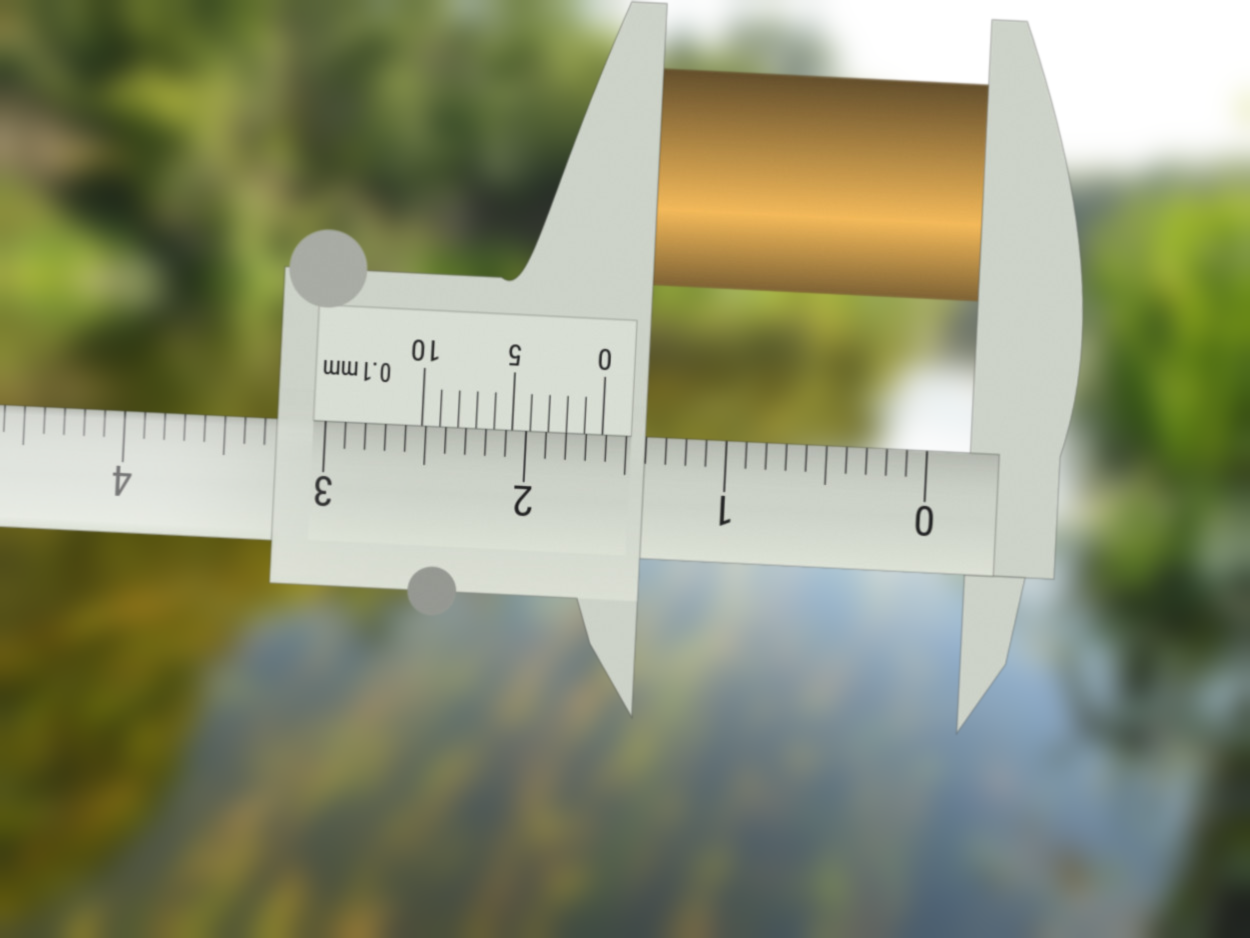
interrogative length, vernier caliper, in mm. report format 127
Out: 16.2
